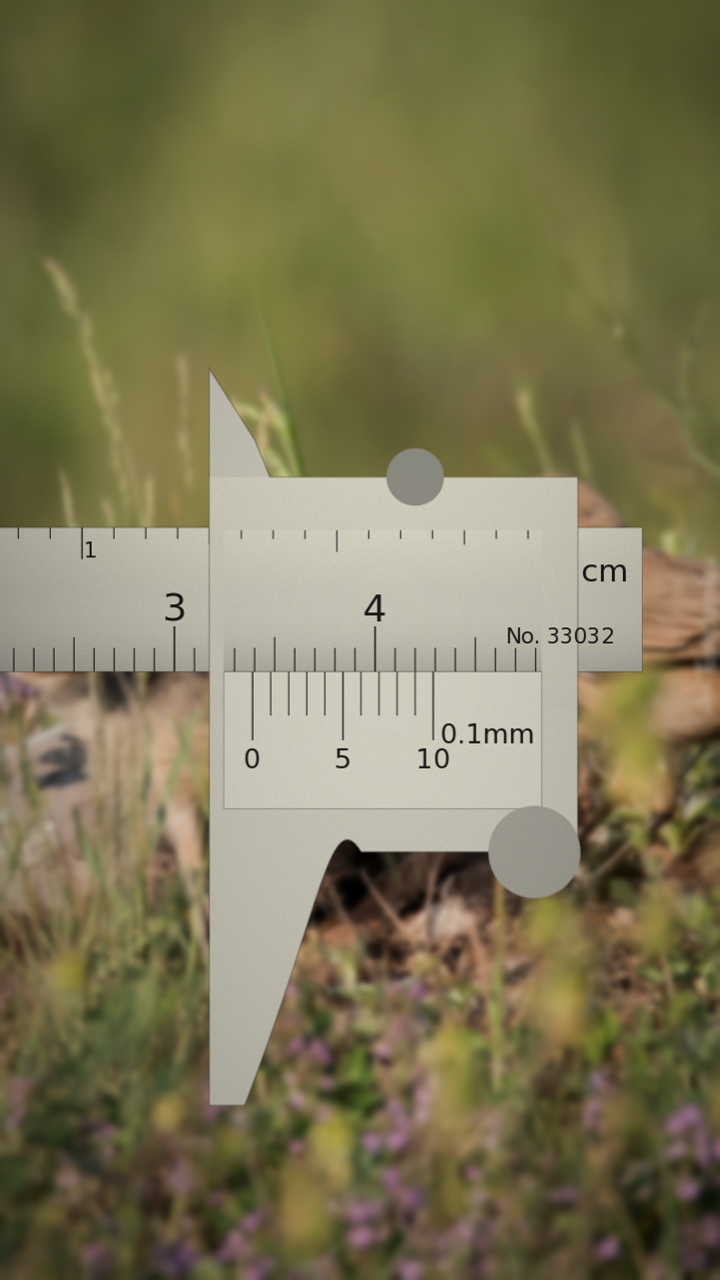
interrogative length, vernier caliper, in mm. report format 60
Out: 33.9
